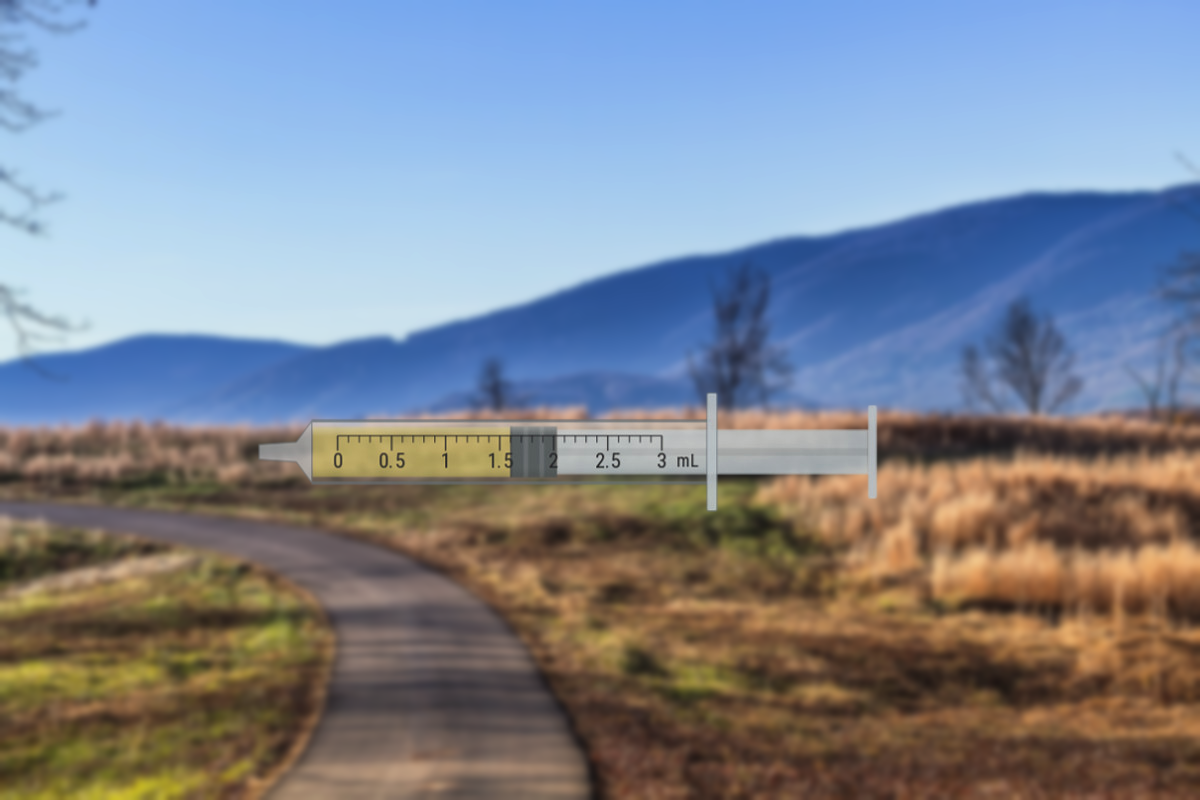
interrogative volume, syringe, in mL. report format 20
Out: 1.6
